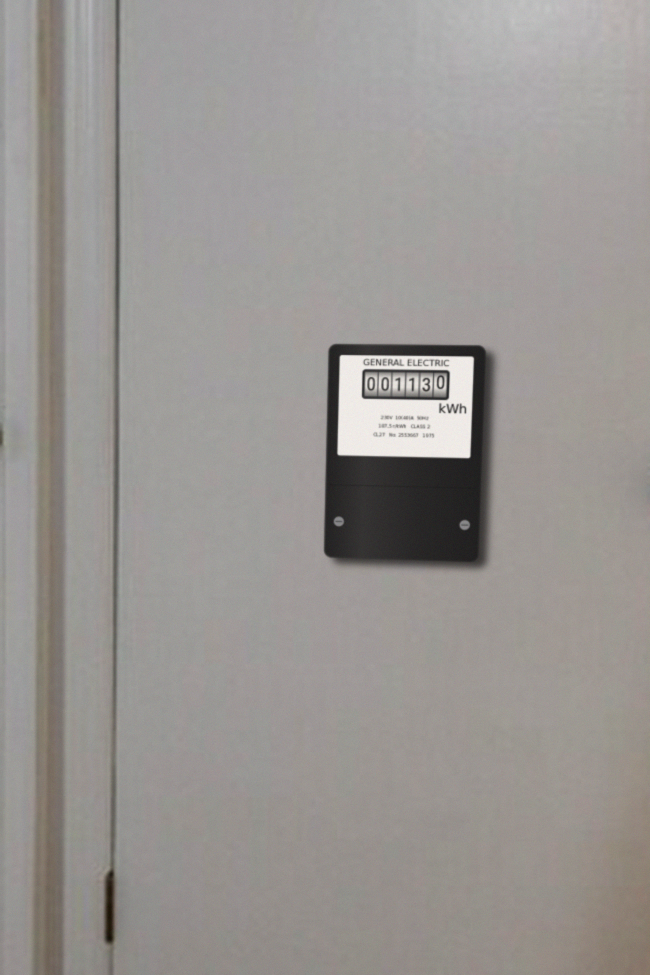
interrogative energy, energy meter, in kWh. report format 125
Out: 1130
